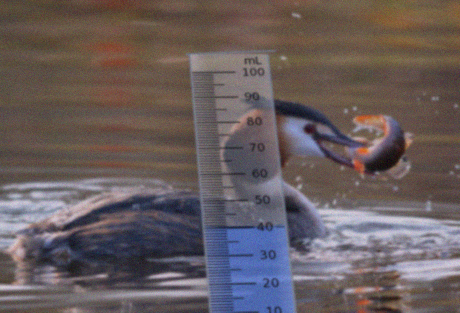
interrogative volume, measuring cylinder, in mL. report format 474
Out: 40
